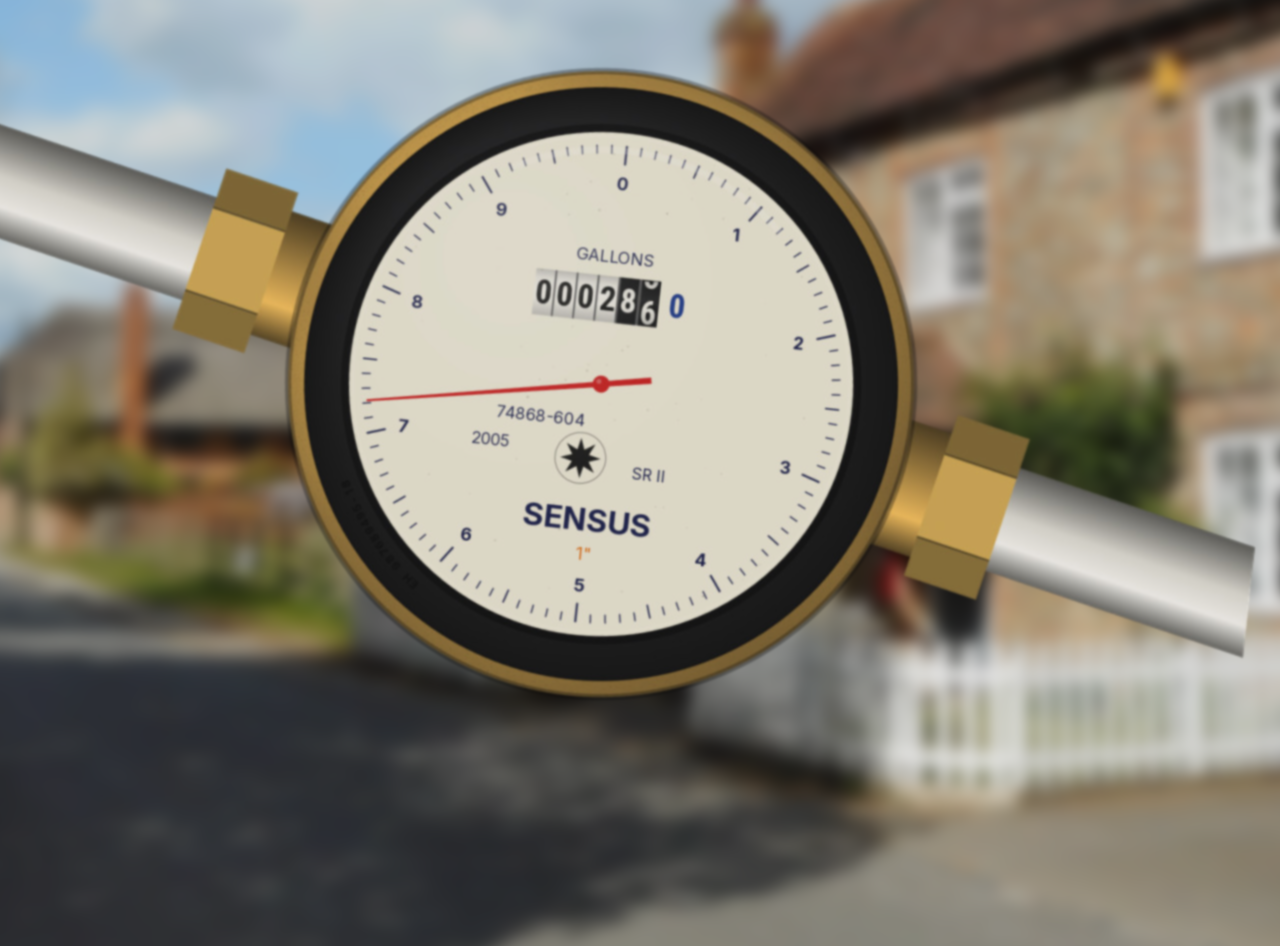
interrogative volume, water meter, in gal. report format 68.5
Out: 2857.2
